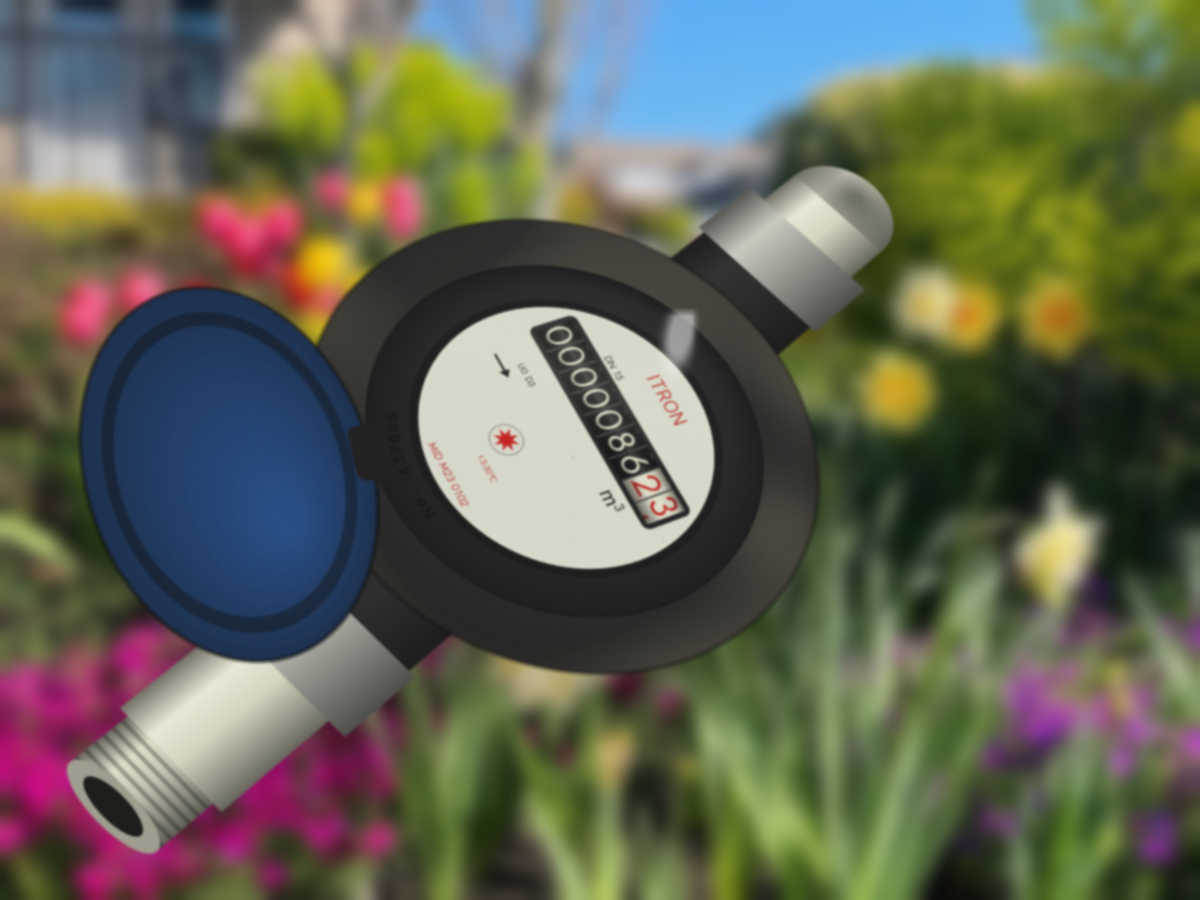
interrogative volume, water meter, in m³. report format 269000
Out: 86.23
